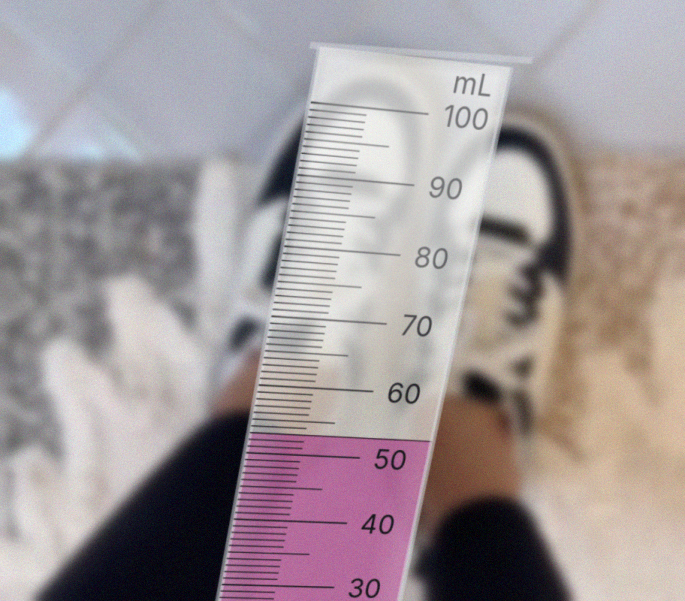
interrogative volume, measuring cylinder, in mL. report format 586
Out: 53
